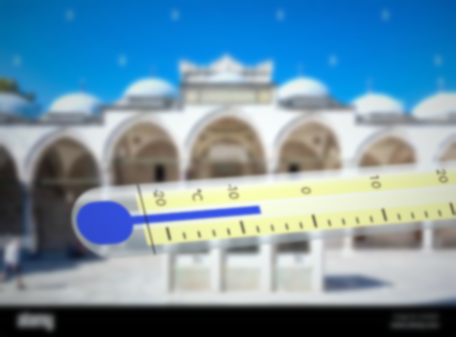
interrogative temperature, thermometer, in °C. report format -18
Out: -7
